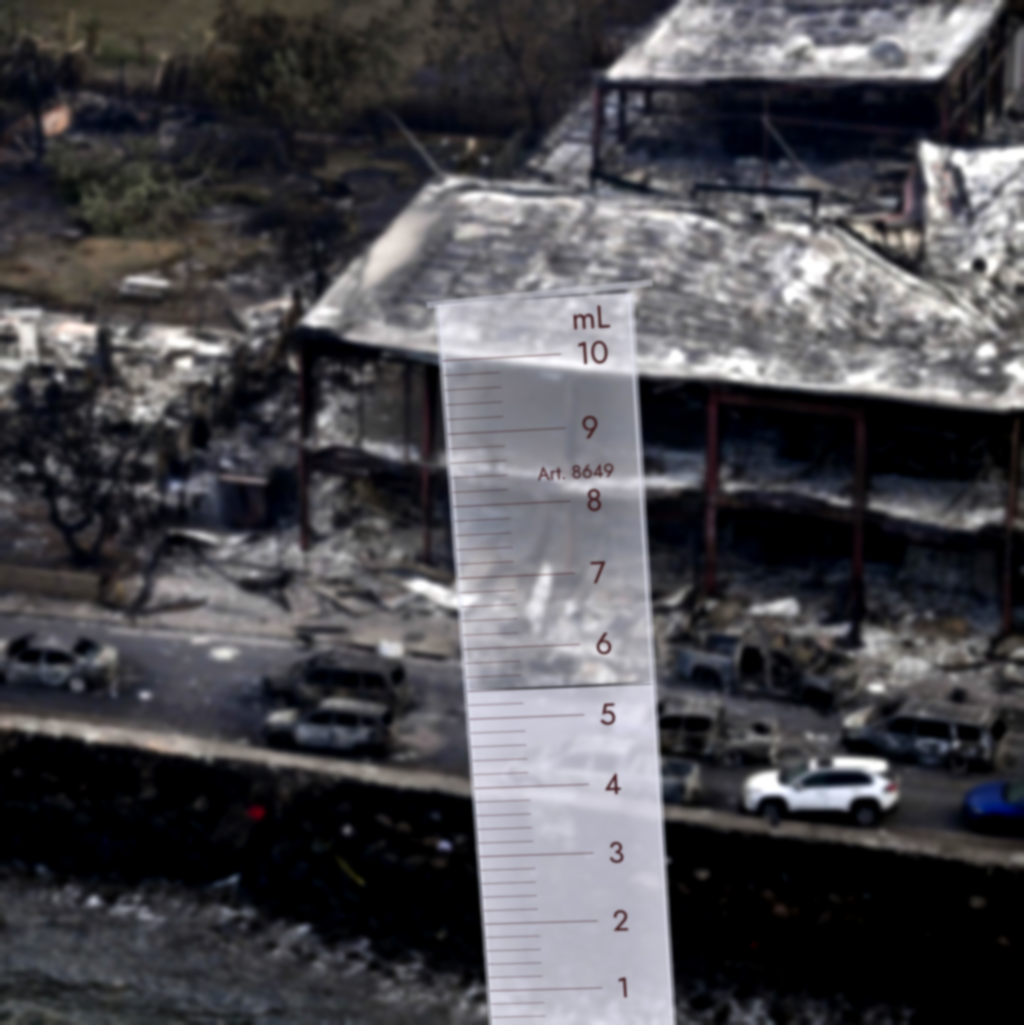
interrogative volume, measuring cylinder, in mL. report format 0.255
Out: 5.4
